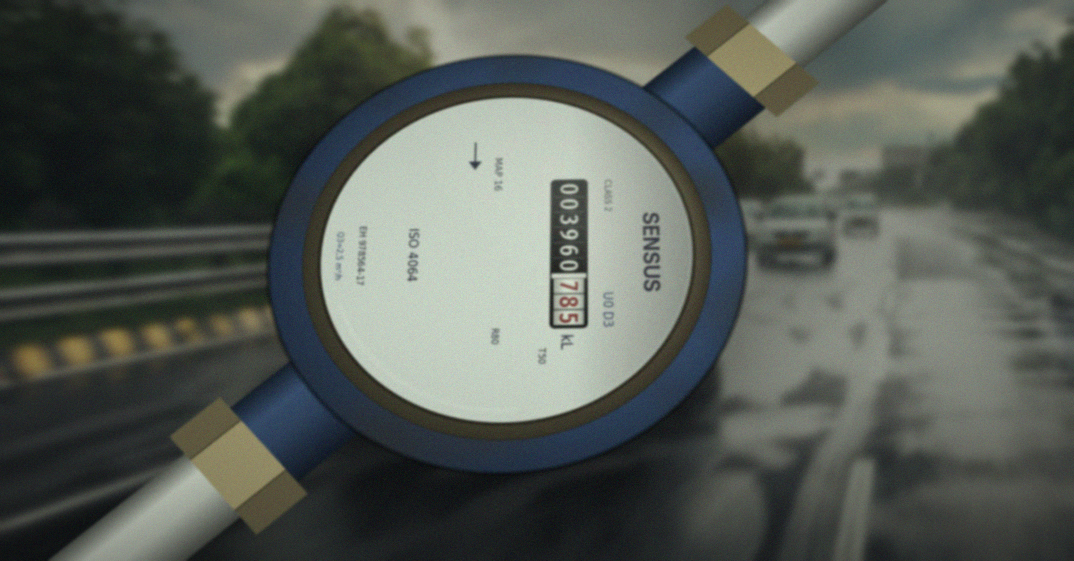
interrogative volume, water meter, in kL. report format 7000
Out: 3960.785
